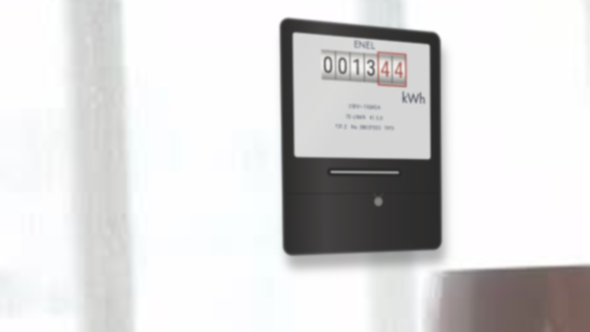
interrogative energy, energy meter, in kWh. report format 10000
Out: 13.44
